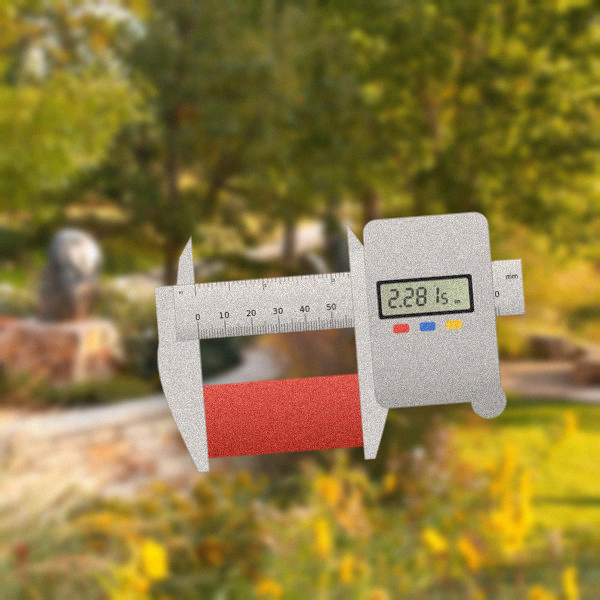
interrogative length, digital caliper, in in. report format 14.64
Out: 2.2815
